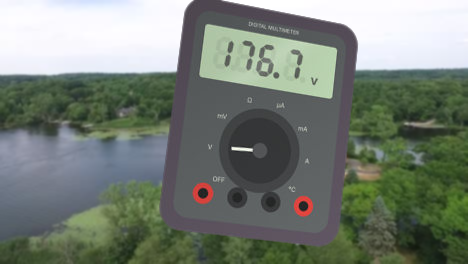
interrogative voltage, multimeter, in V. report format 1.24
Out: 176.7
